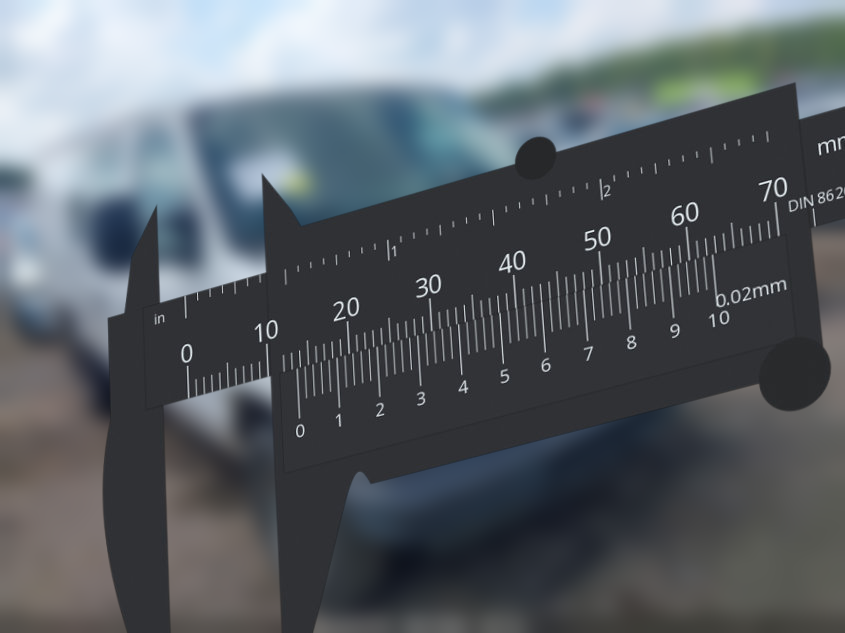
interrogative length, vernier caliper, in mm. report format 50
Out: 13.6
